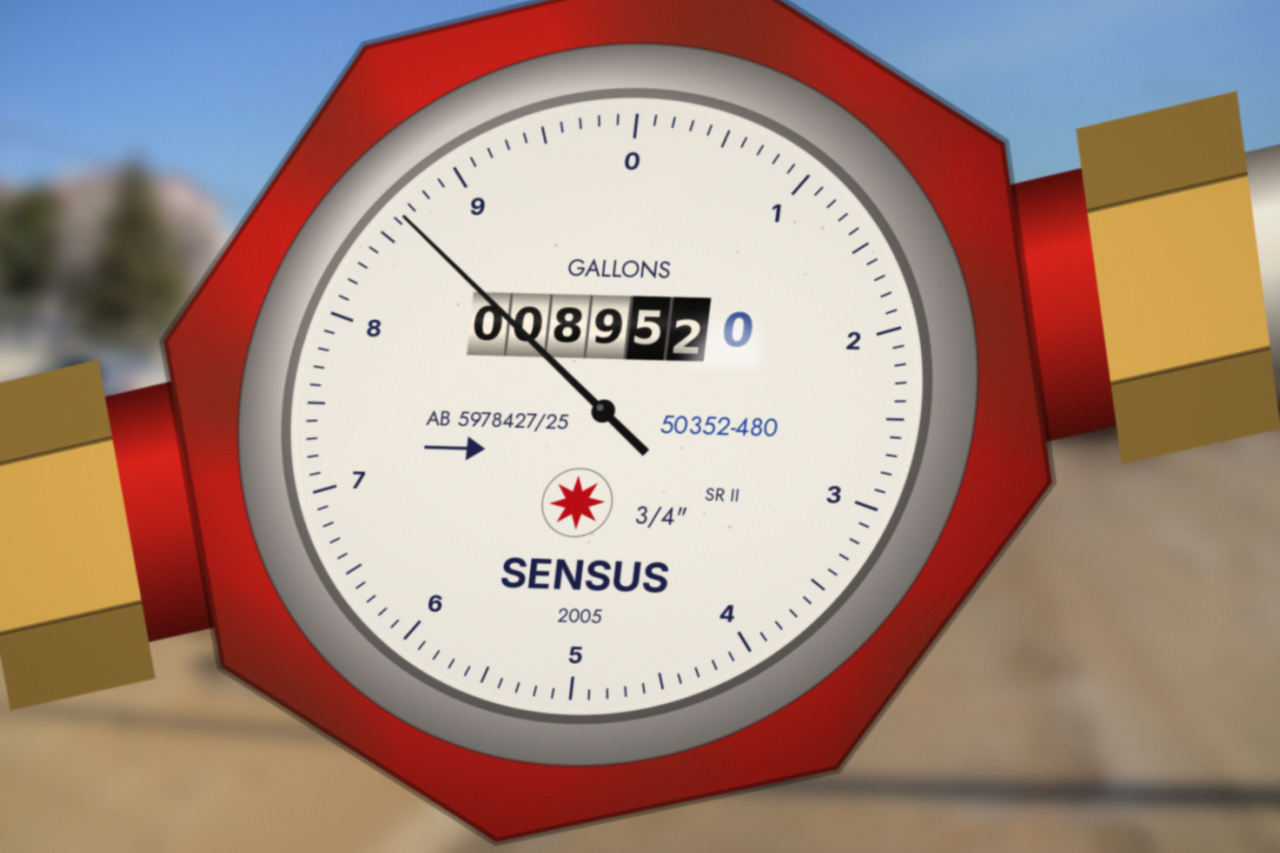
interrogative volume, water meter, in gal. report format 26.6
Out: 89518.6
